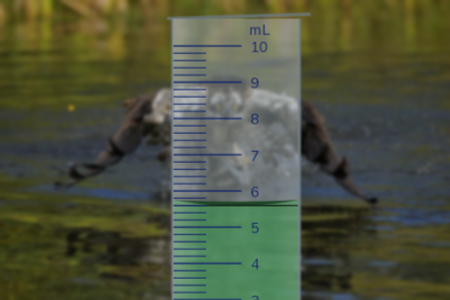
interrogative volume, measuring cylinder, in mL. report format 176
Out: 5.6
